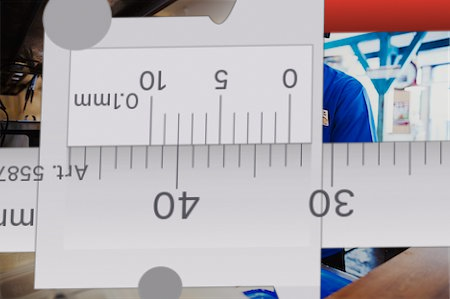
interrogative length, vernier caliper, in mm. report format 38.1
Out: 32.8
